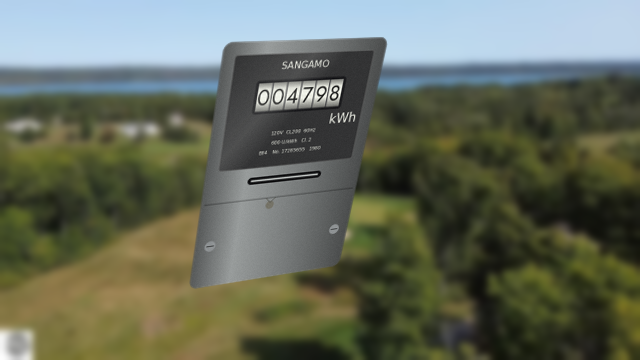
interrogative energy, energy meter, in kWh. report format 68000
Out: 4798
